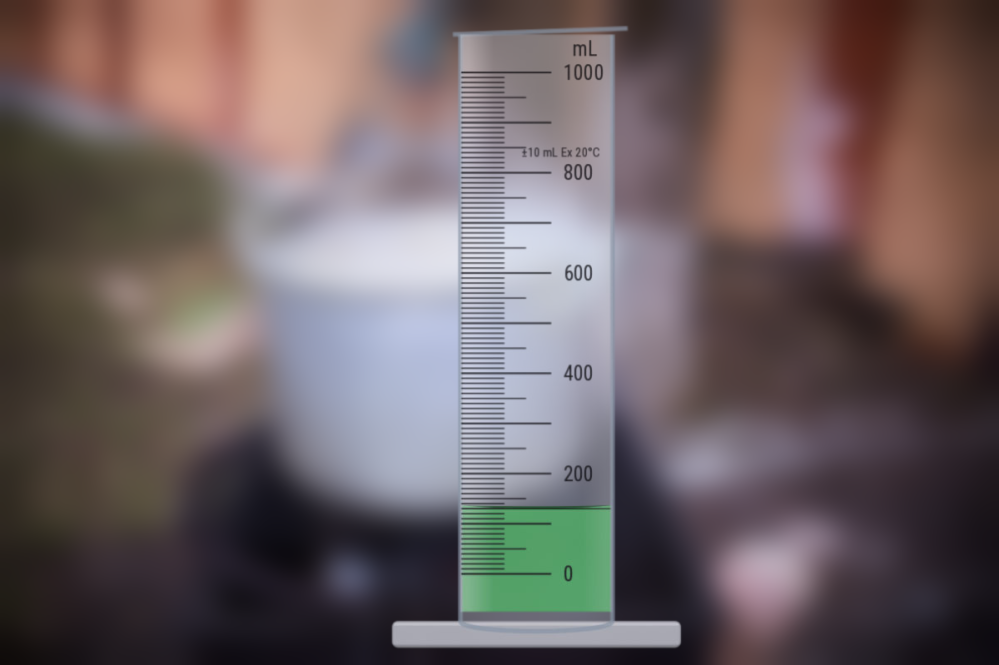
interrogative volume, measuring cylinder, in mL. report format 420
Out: 130
